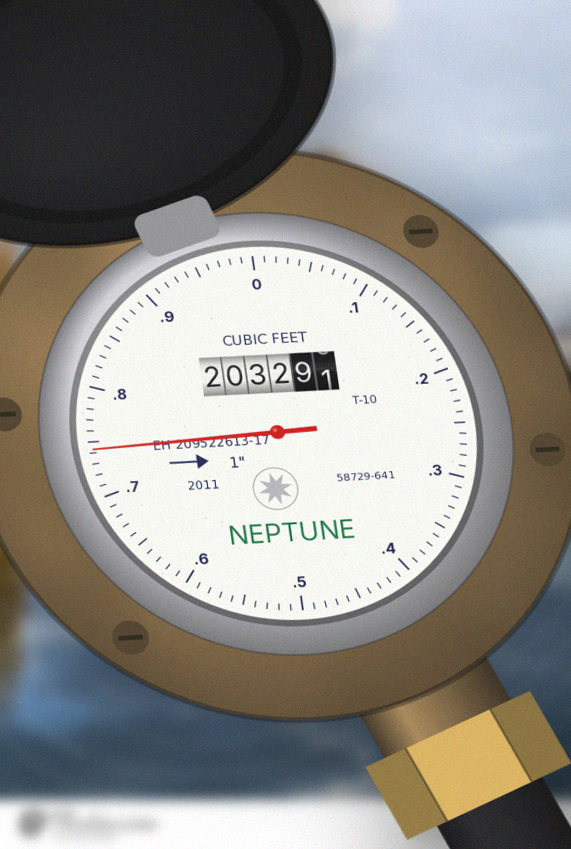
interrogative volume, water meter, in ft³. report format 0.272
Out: 203290.74
